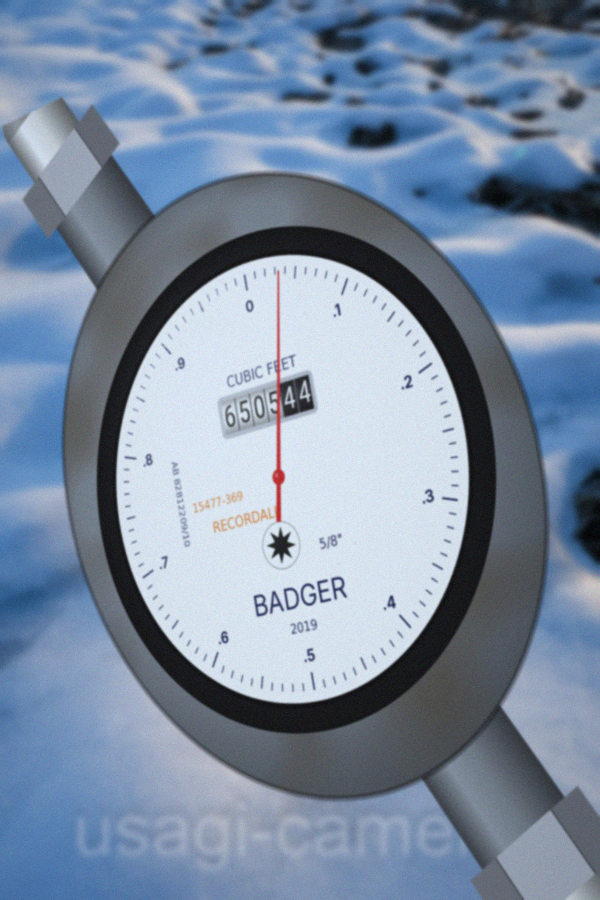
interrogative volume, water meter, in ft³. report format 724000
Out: 650544.03
